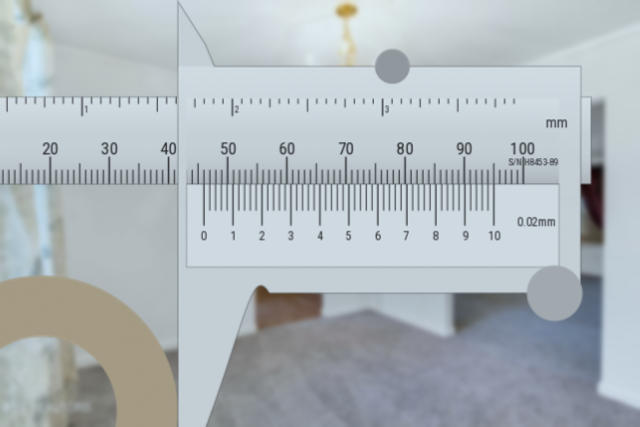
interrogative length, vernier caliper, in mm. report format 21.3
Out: 46.0
